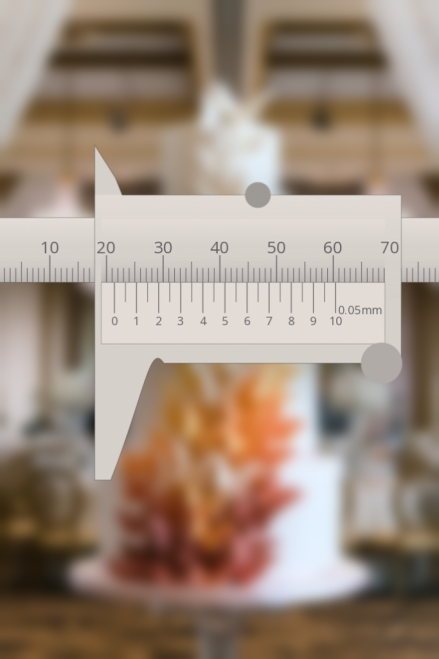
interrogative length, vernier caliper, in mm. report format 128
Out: 21.4
